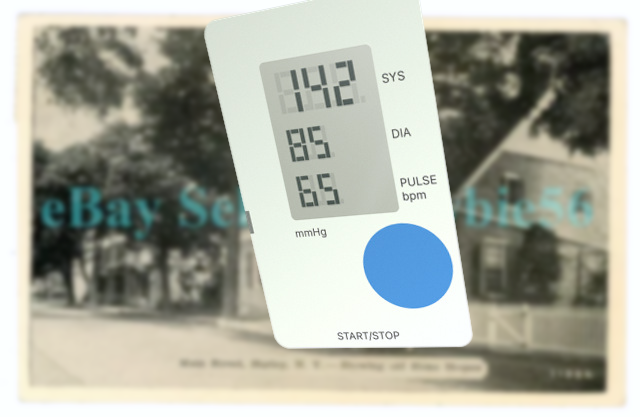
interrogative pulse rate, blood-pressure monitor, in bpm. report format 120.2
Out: 65
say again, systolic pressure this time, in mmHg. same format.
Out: 142
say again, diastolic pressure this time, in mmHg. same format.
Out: 85
